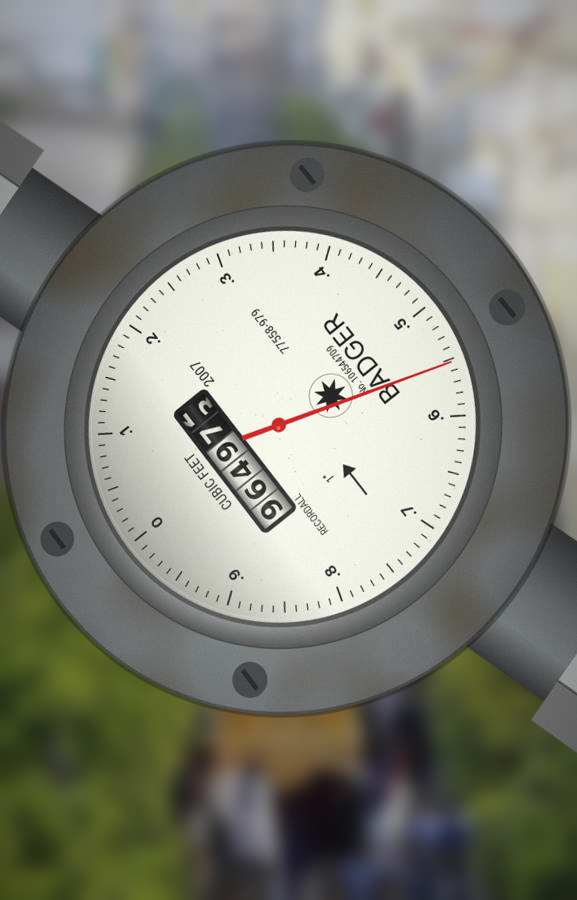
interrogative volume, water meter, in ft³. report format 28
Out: 964972.55
